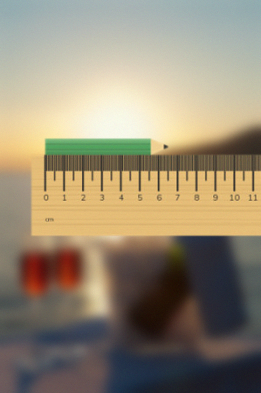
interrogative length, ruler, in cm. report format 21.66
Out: 6.5
